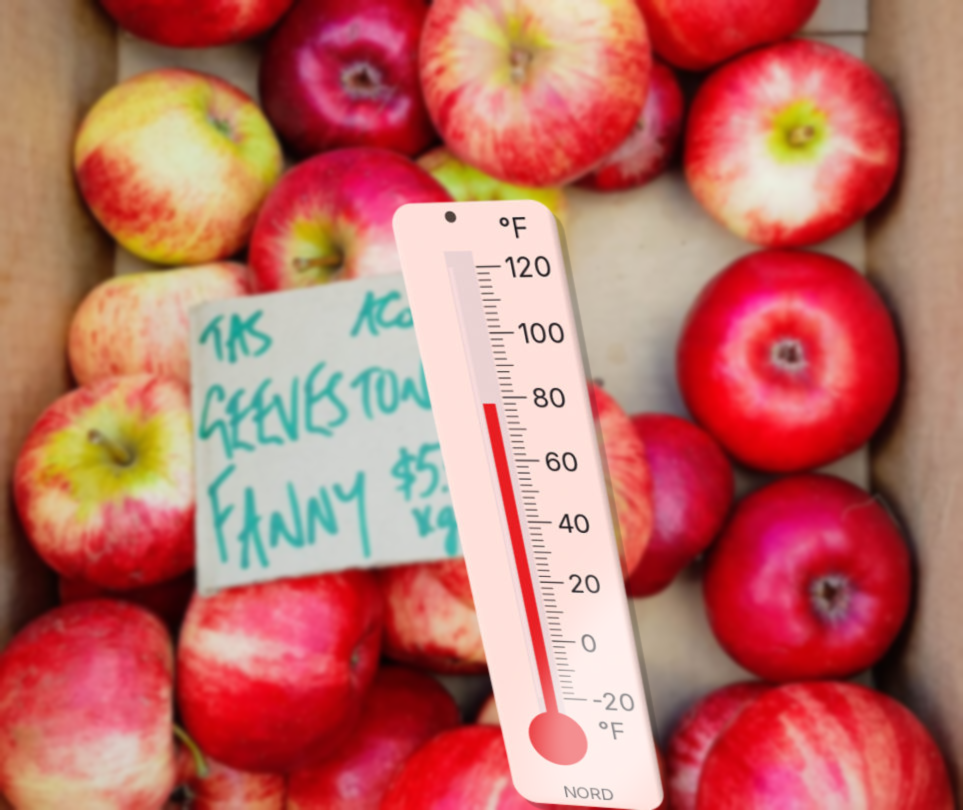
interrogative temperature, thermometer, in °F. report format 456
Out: 78
